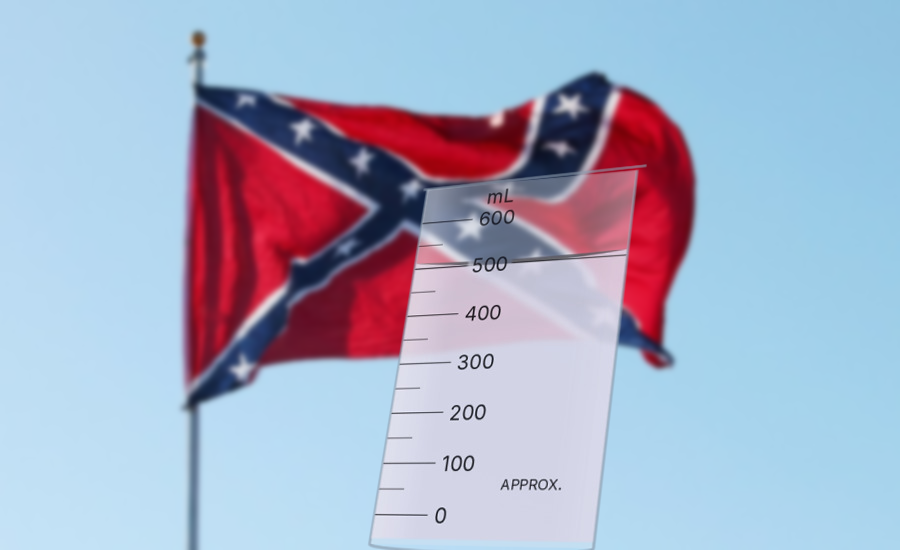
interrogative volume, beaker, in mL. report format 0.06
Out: 500
